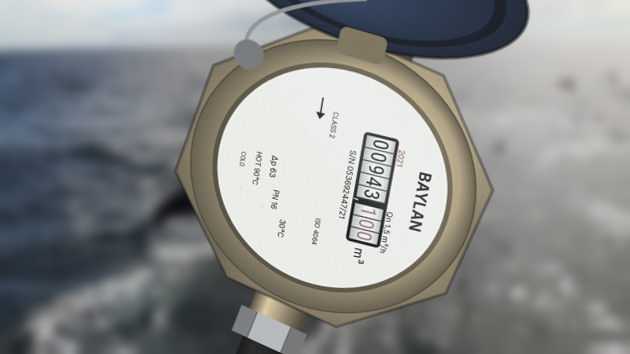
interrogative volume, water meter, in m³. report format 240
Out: 943.100
